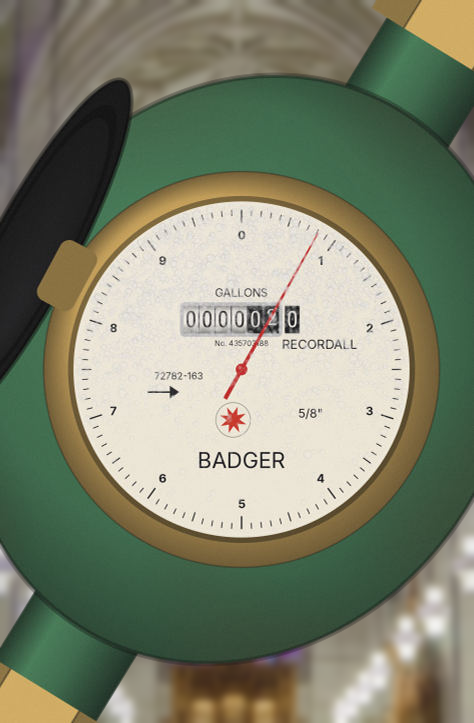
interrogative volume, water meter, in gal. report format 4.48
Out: 20.8
